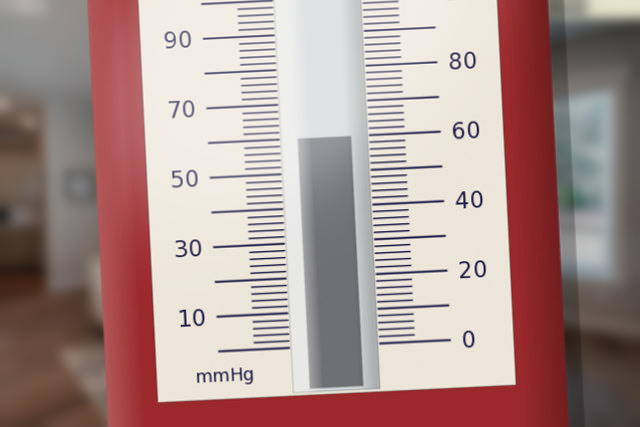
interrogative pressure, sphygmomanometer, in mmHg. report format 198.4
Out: 60
